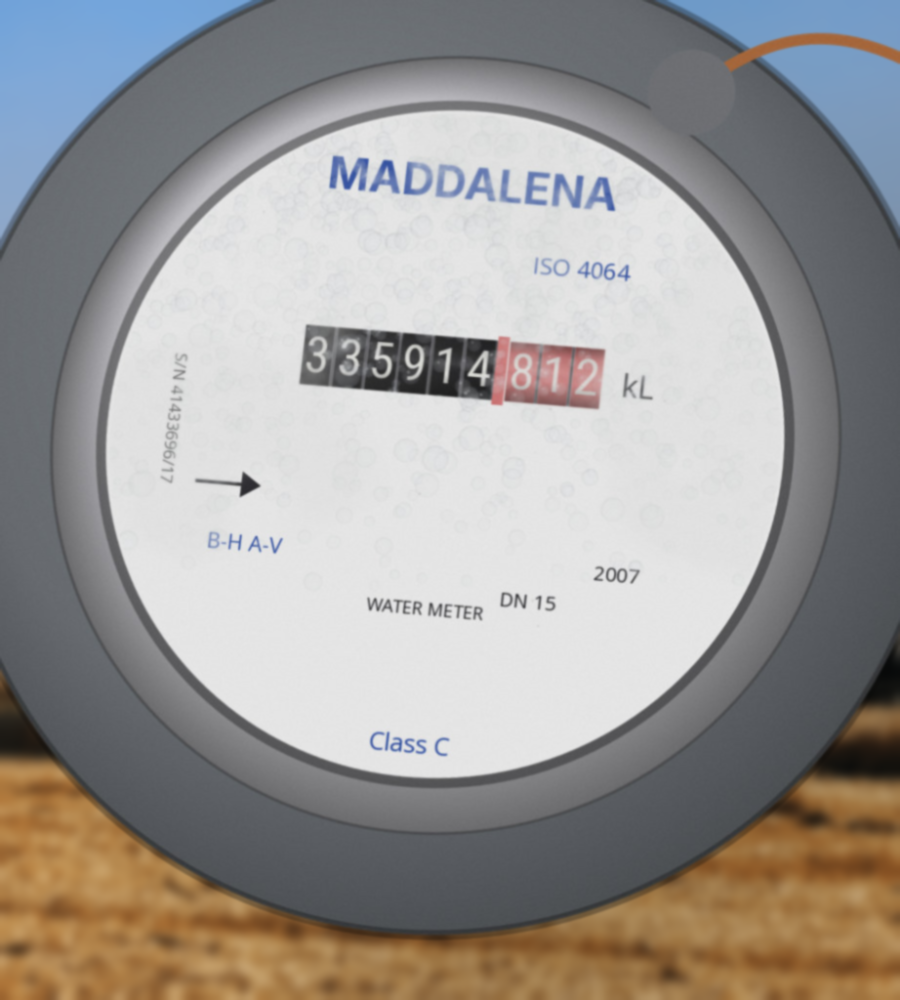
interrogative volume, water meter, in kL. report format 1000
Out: 335914.812
